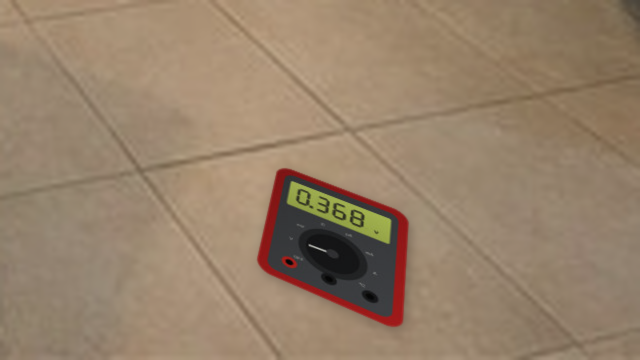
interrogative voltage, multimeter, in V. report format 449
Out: 0.368
